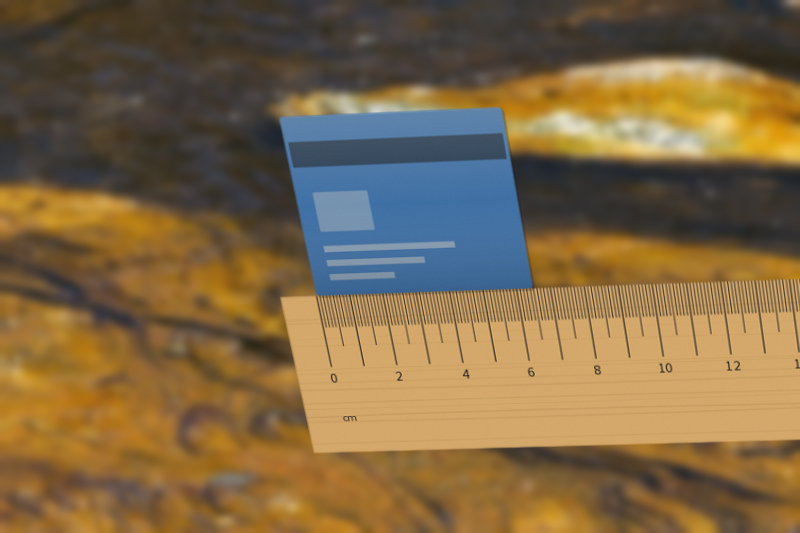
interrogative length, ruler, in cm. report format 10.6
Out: 6.5
